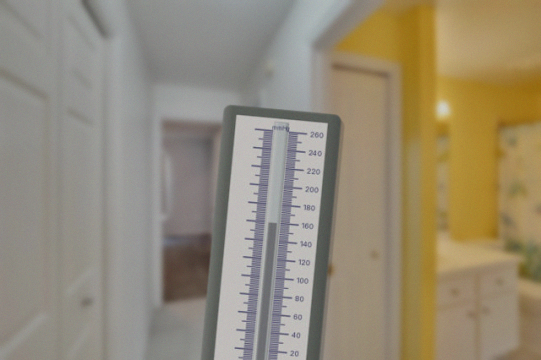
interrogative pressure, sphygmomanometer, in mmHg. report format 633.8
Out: 160
